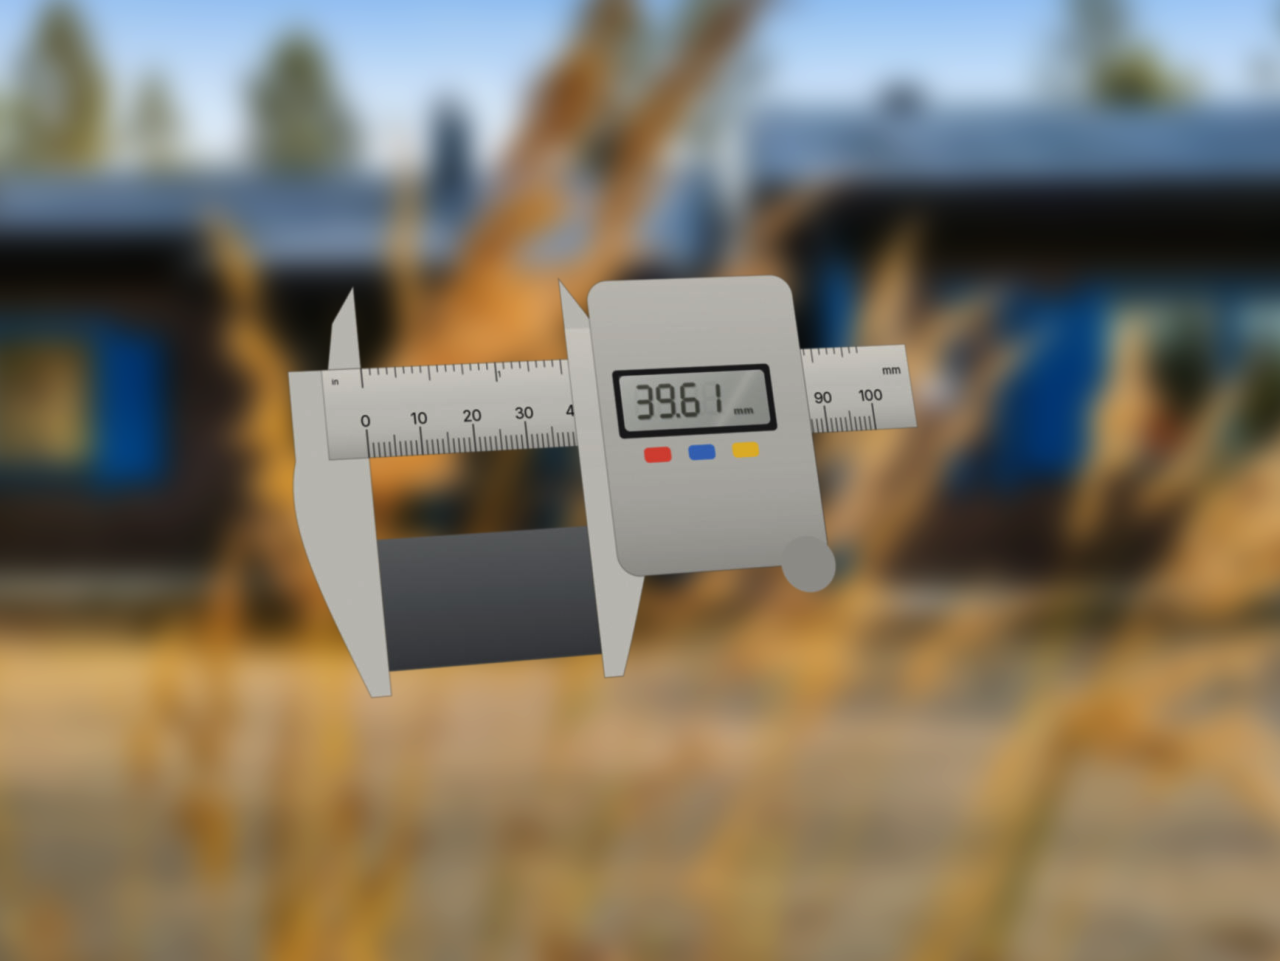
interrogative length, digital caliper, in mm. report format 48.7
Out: 39.61
